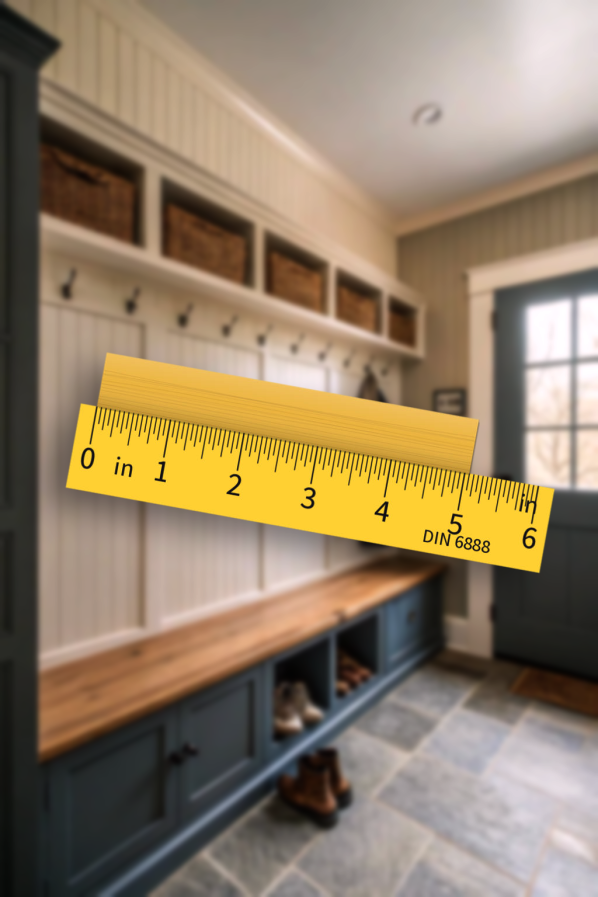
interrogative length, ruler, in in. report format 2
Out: 5.0625
